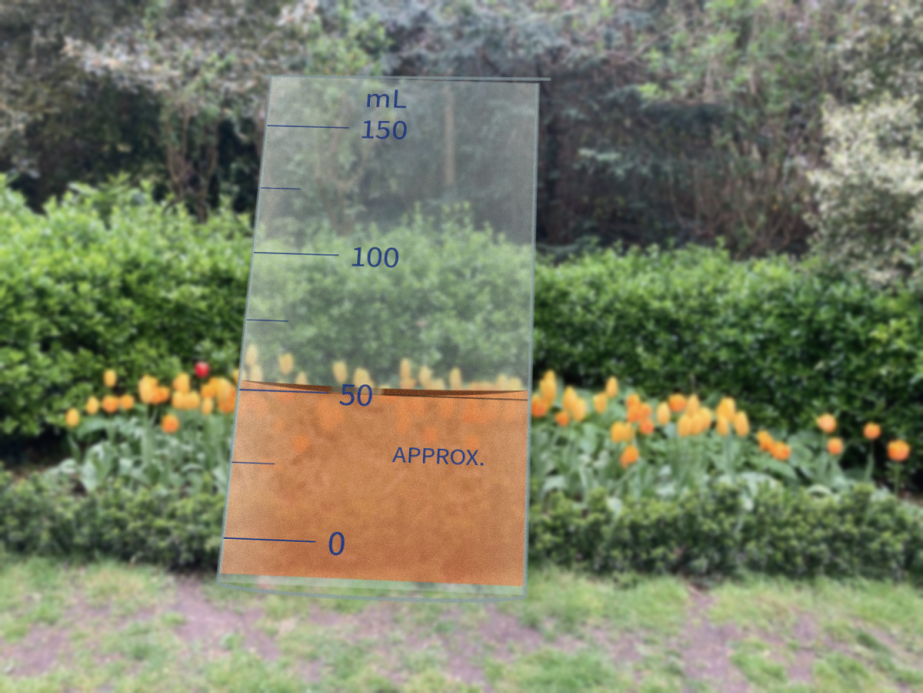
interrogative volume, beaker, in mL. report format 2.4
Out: 50
